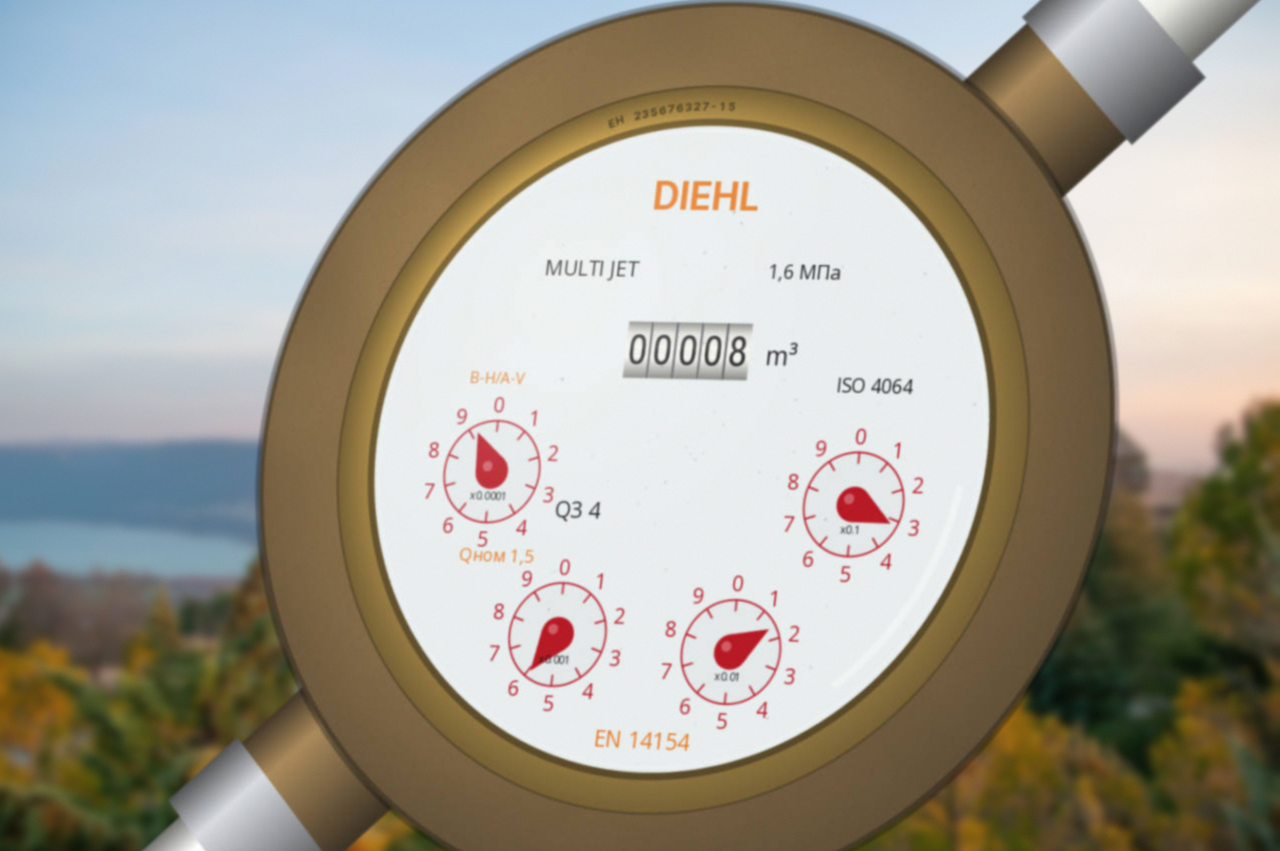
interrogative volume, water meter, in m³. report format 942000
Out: 8.3159
